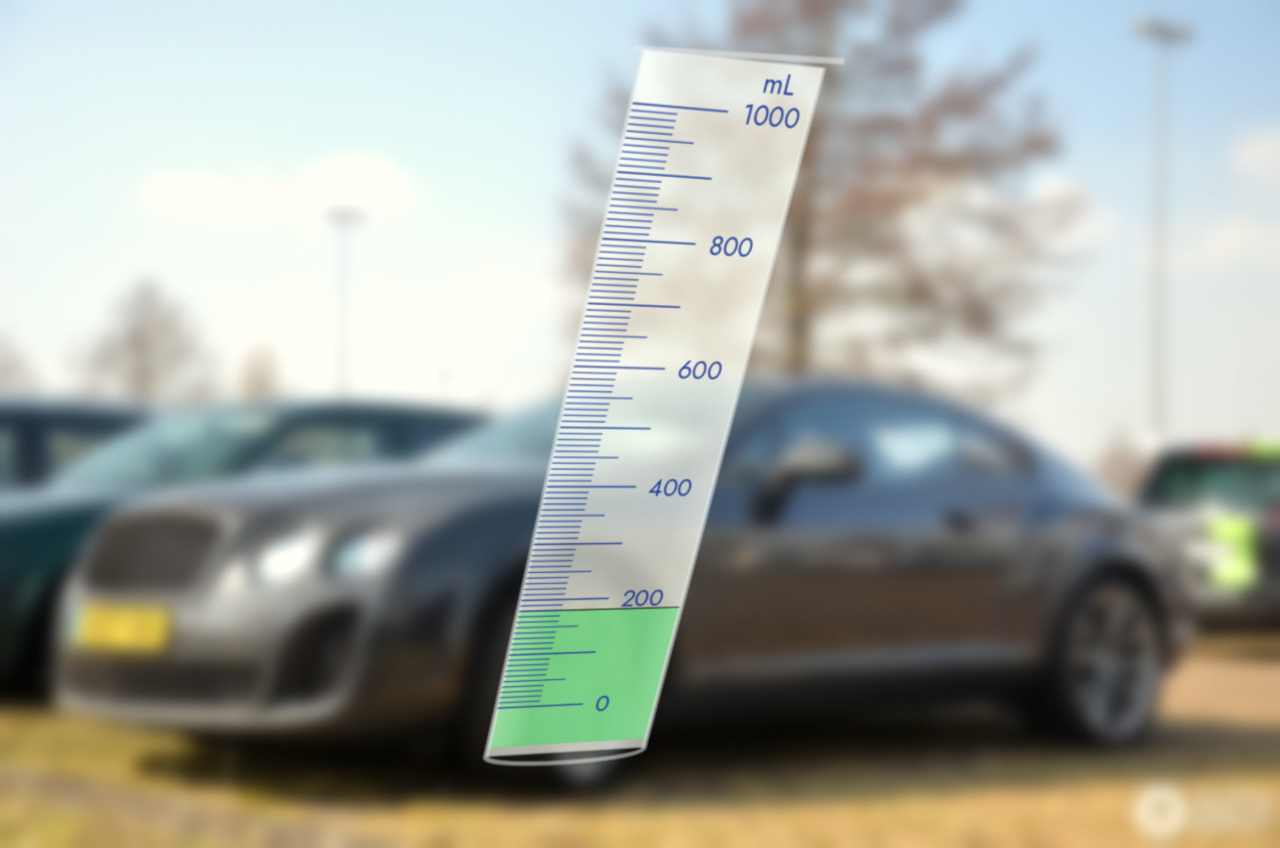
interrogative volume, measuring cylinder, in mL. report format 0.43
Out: 180
